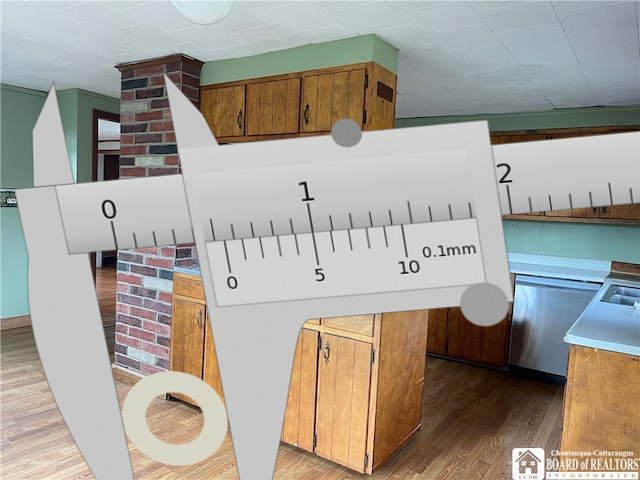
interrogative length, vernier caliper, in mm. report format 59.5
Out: 5.5
